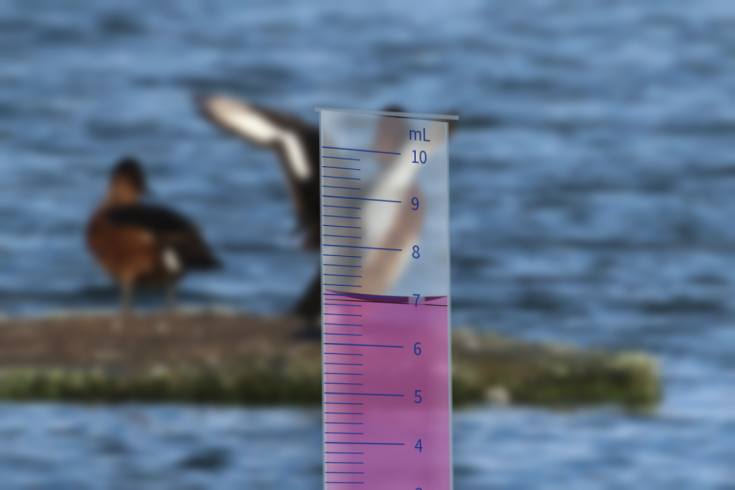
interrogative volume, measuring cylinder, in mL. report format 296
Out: 6.9
